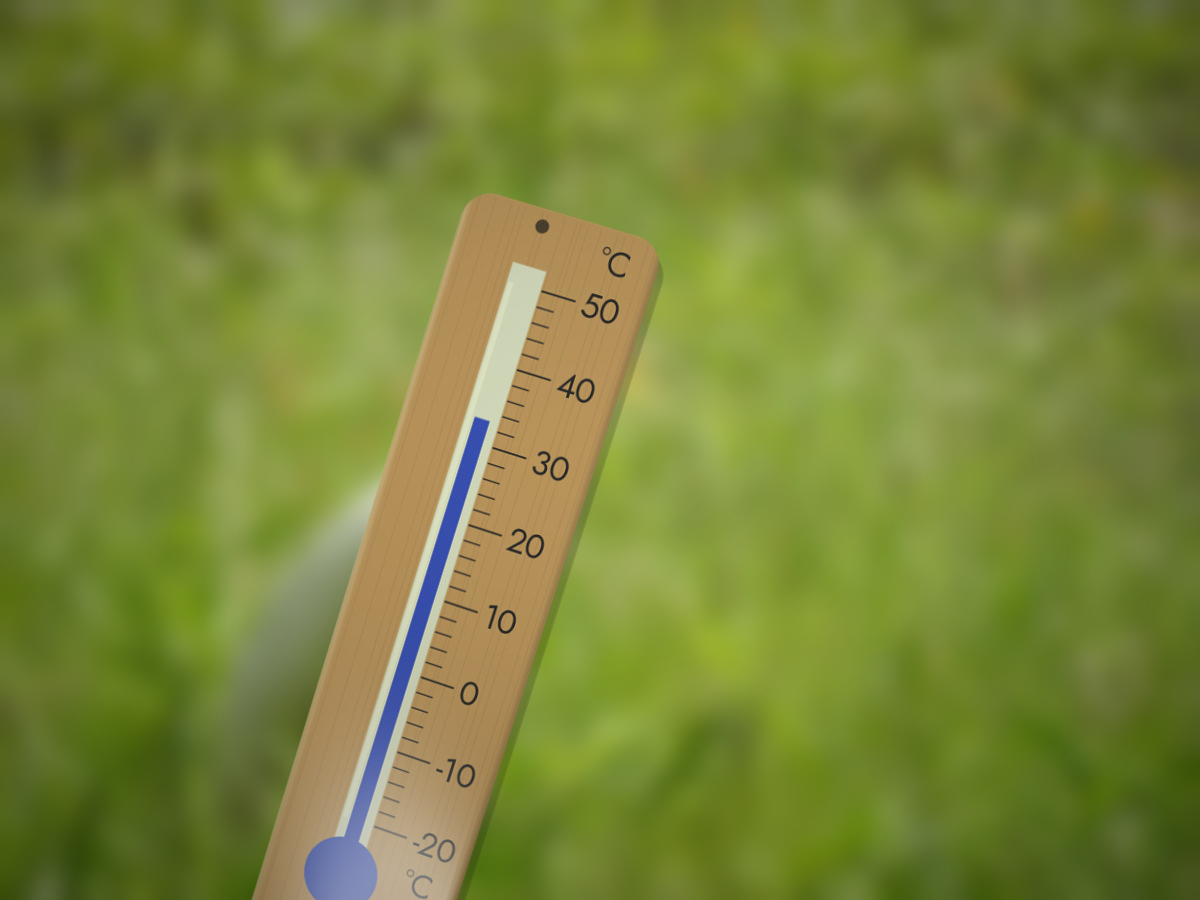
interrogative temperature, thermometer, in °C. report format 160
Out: 33
